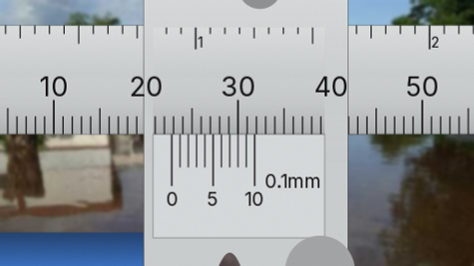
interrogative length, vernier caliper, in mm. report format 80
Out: 22.8
